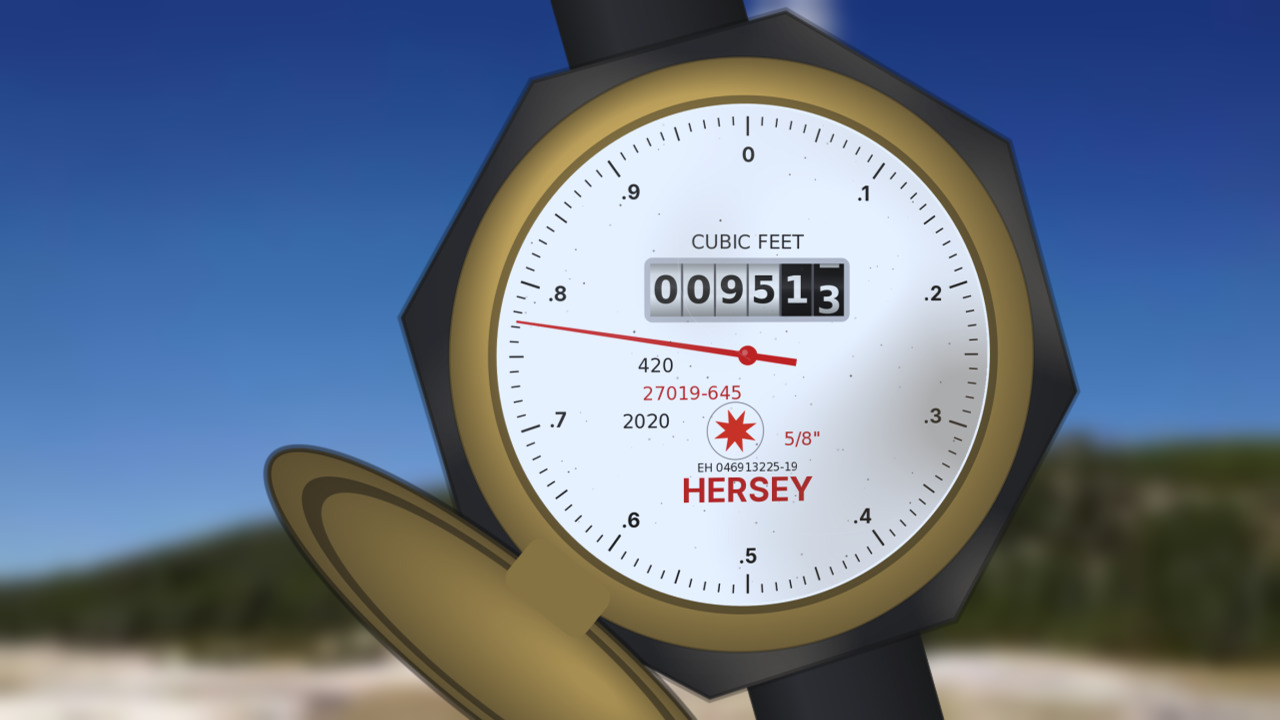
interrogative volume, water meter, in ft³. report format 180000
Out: 9512.77
